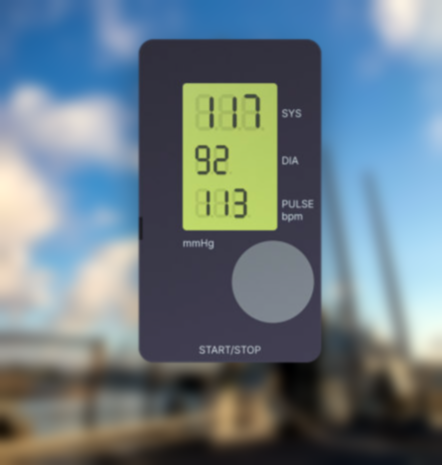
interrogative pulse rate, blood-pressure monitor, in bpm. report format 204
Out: 113
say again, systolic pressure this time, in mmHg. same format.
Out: 117
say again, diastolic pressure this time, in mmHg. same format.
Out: 92
